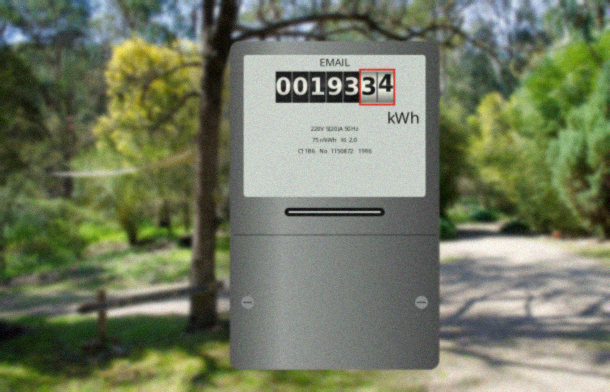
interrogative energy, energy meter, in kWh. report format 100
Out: 193.34
